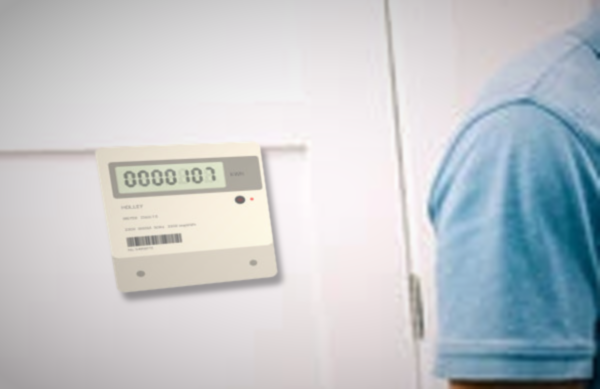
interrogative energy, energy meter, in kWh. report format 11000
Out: 107
